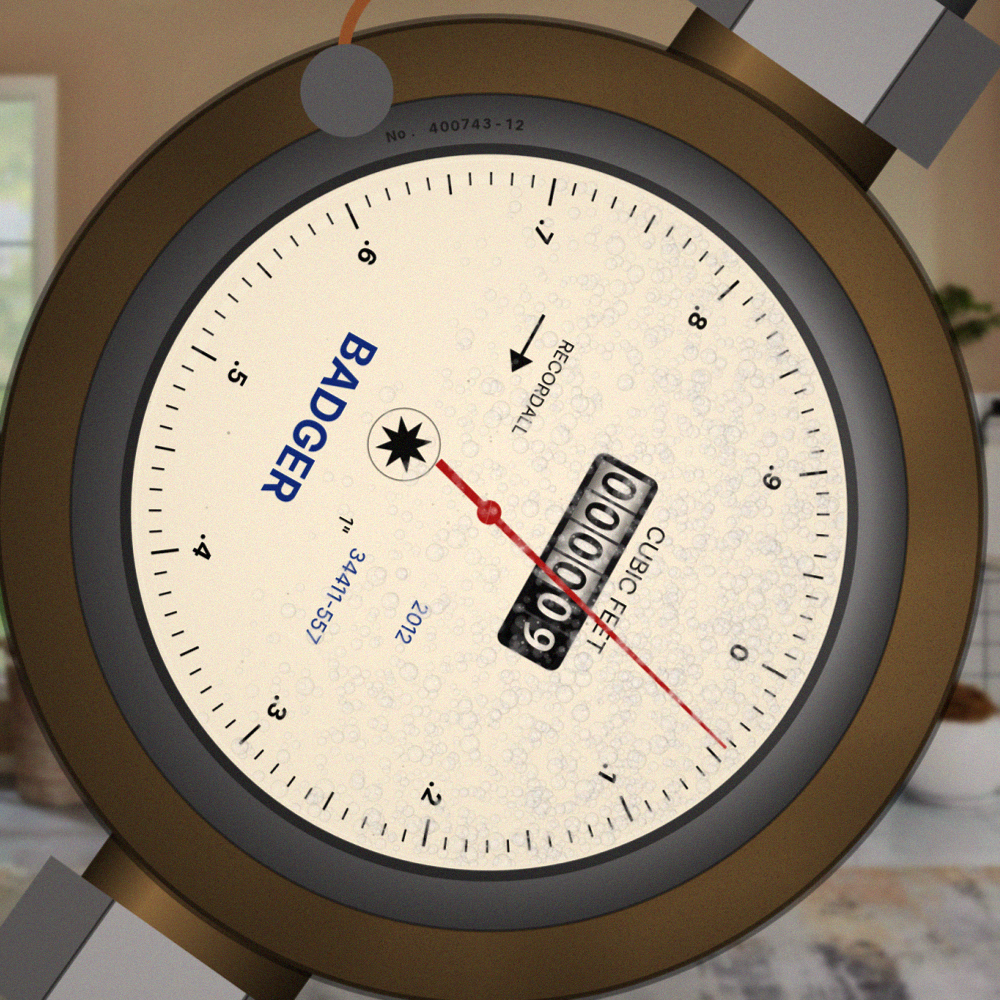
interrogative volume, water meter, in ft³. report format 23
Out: 9.04
